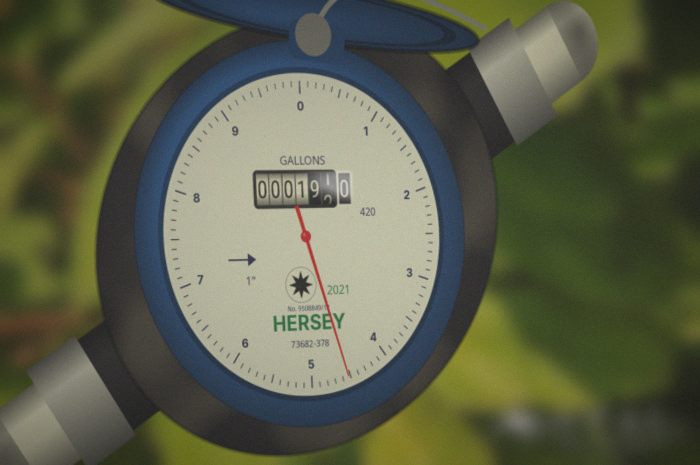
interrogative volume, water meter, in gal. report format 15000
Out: 1914.5
